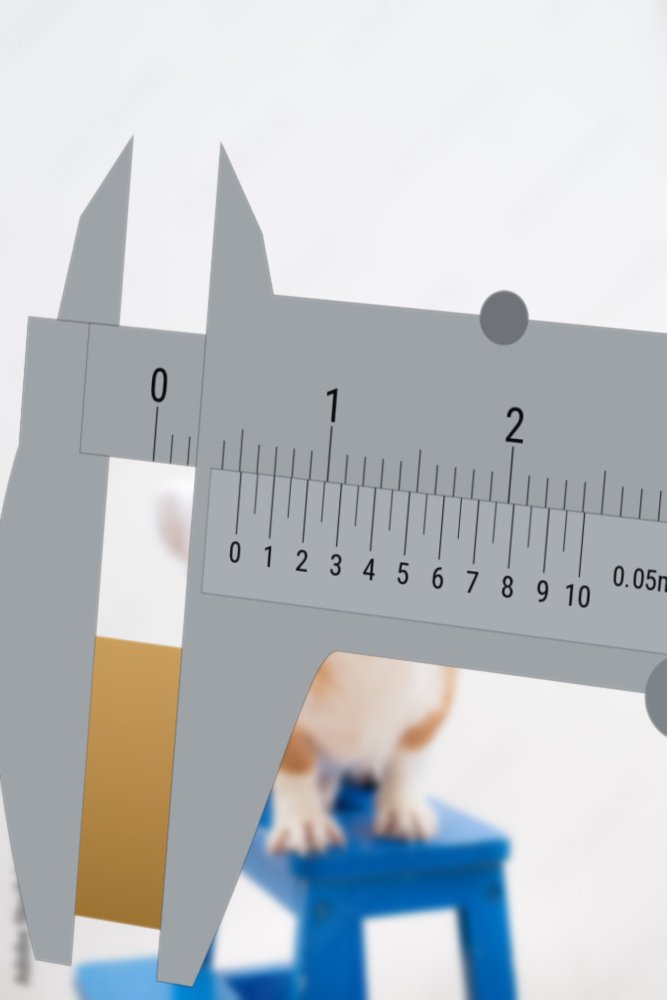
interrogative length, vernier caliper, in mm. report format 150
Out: 5.1
